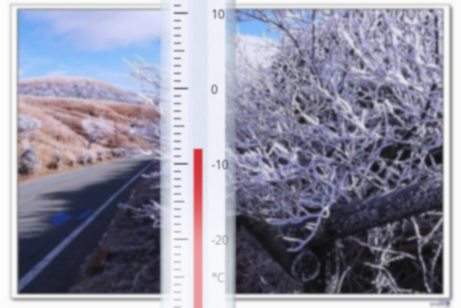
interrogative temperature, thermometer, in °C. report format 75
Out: -8
